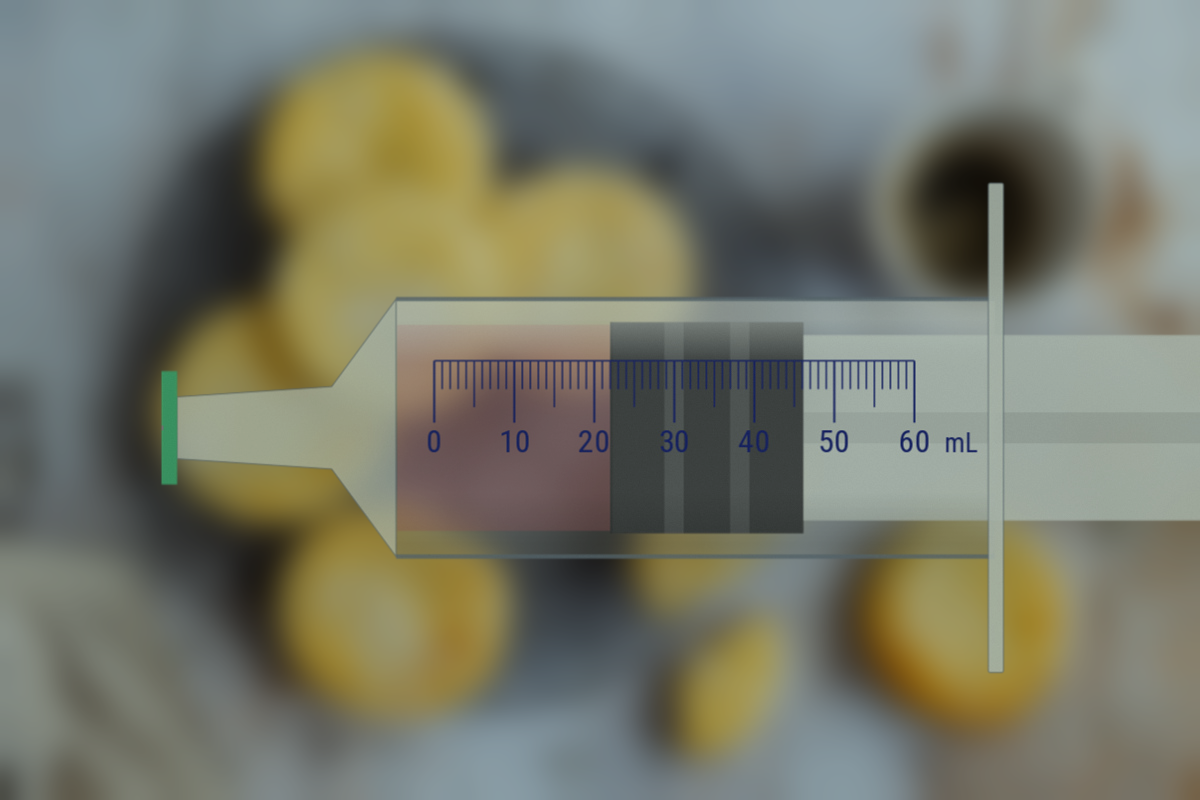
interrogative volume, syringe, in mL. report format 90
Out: 22
